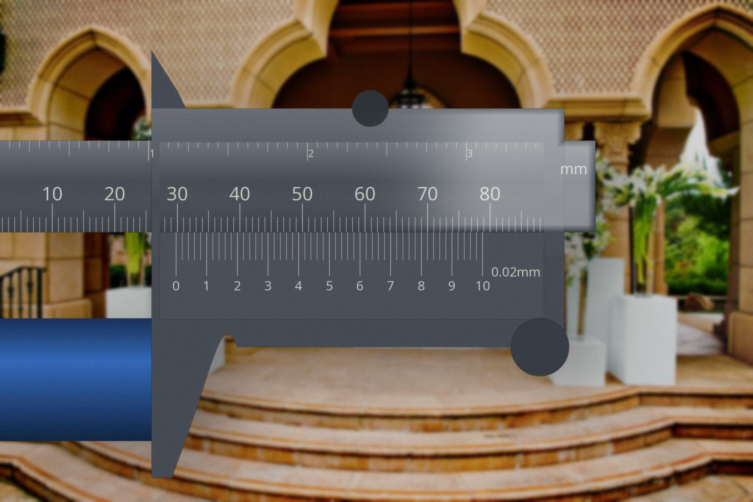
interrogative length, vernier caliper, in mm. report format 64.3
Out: 29.8
